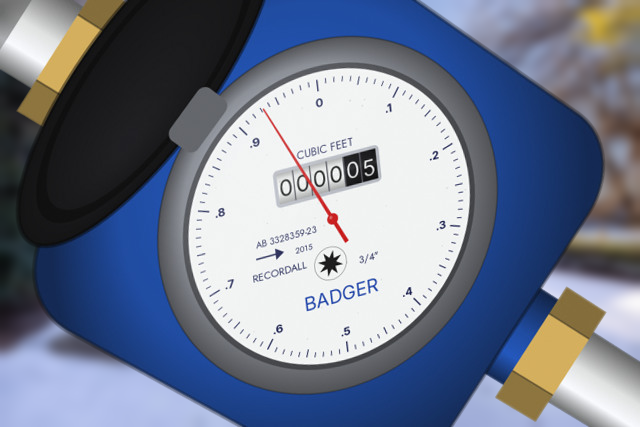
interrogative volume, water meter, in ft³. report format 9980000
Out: 4.93
